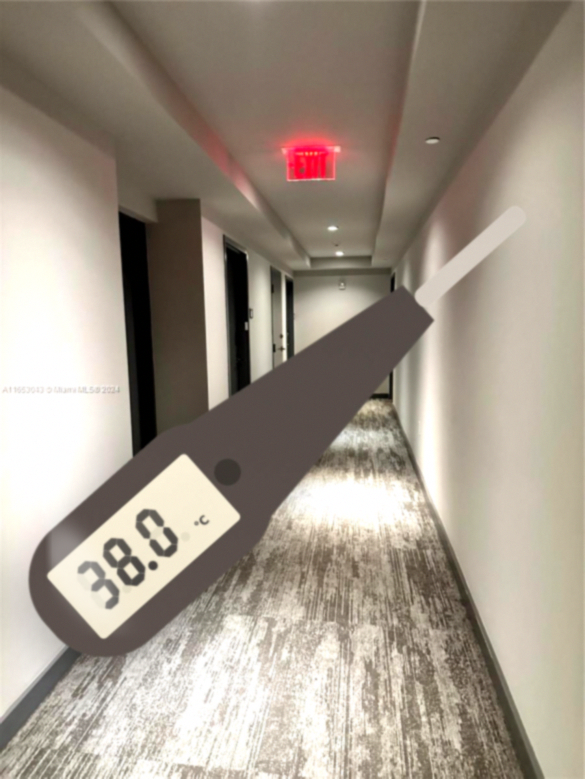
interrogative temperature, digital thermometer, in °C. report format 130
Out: 38.0
